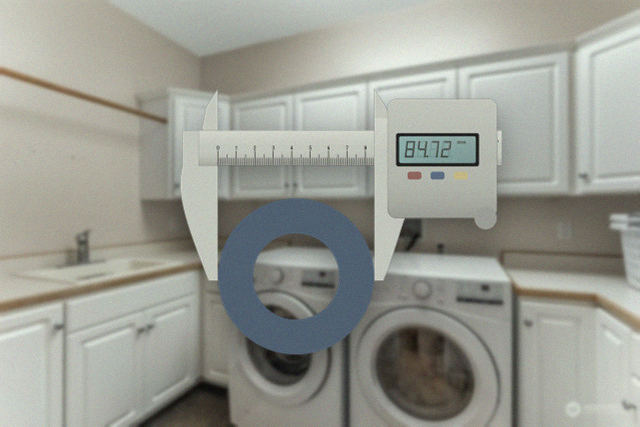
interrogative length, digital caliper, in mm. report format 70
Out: 84.72
